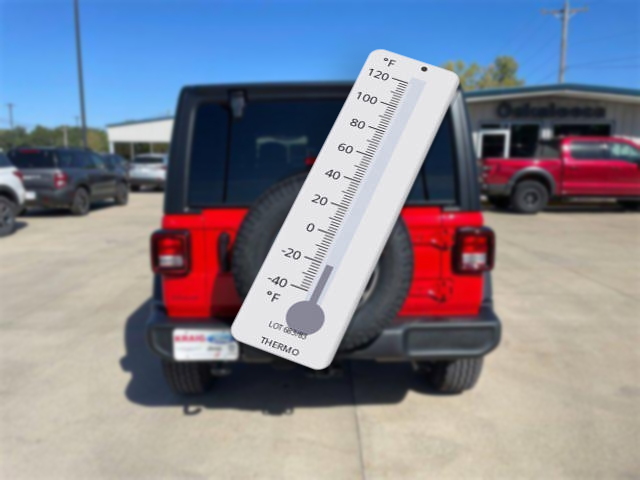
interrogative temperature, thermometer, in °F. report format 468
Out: -20
